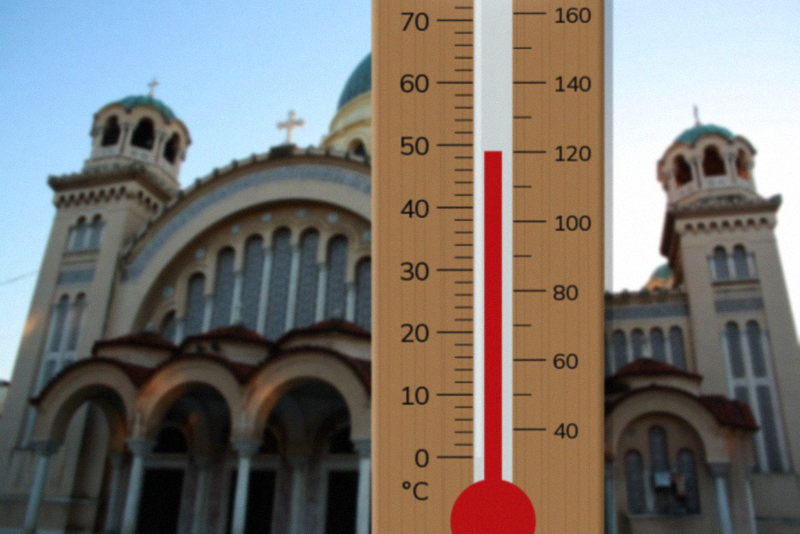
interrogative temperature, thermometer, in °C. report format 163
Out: 49
